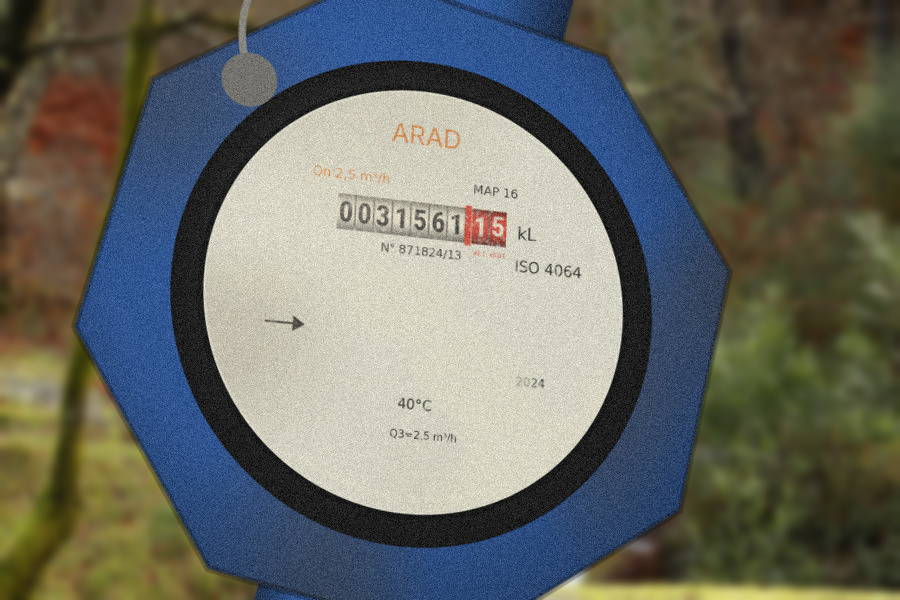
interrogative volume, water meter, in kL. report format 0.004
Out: 31561.15
